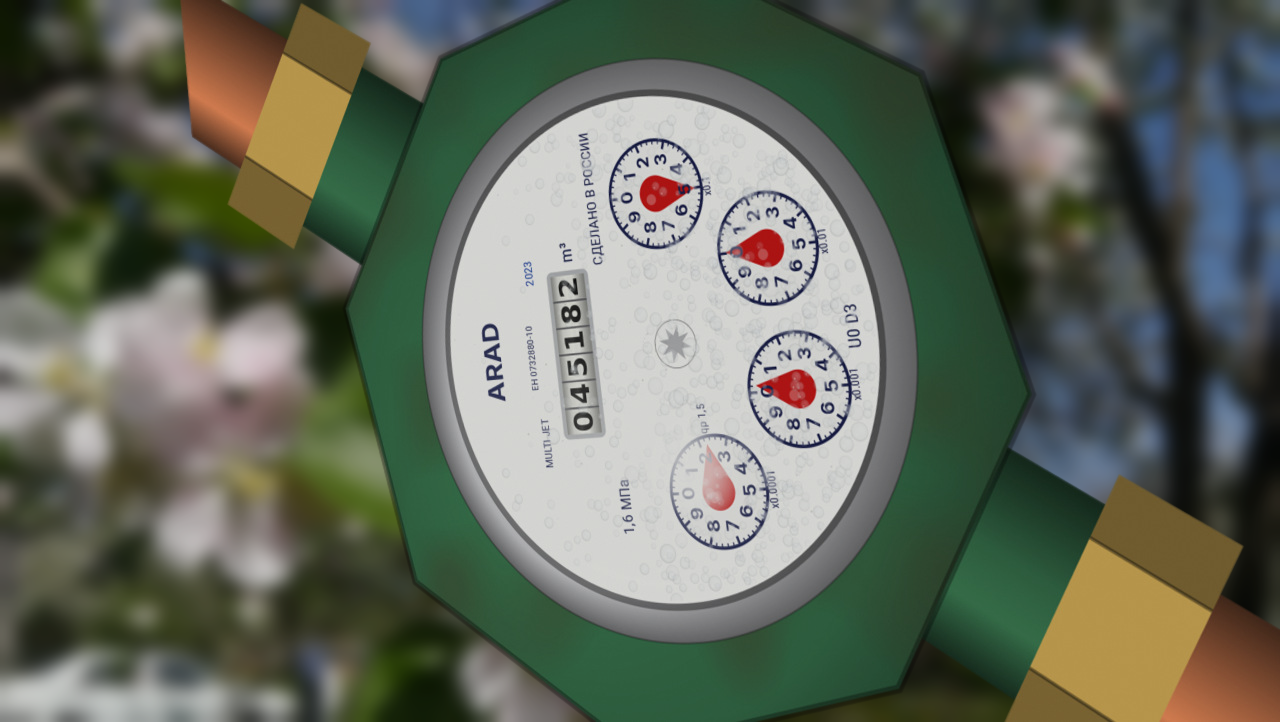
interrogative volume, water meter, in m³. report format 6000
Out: 45182.5002
